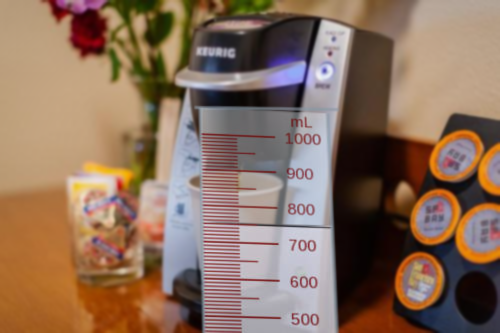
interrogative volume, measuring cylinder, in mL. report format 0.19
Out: 750
